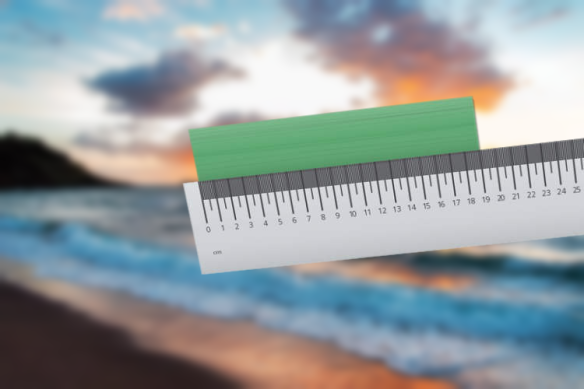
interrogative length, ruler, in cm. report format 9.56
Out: 19
